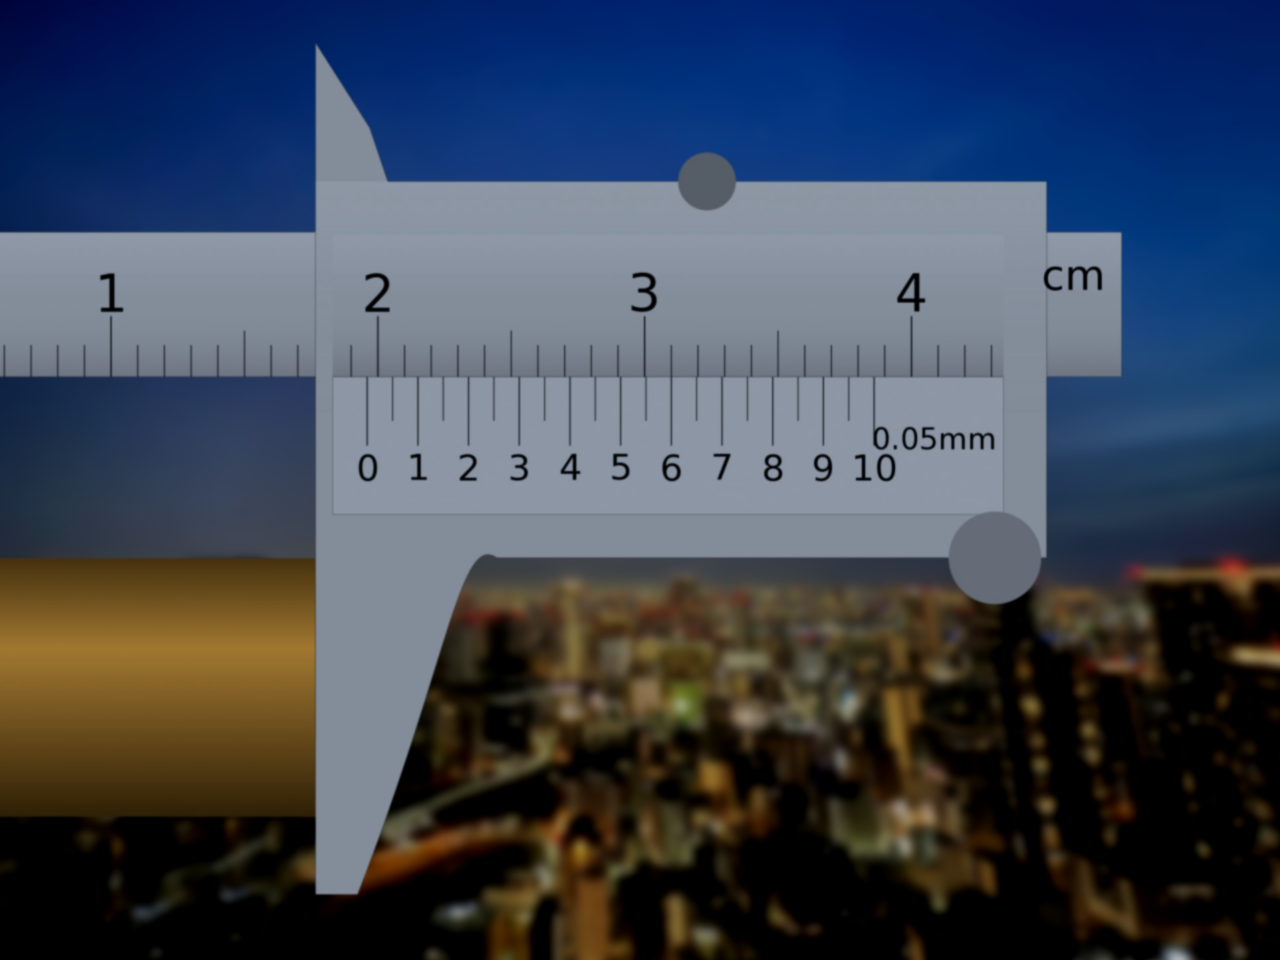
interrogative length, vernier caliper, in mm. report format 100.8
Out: 19.6
